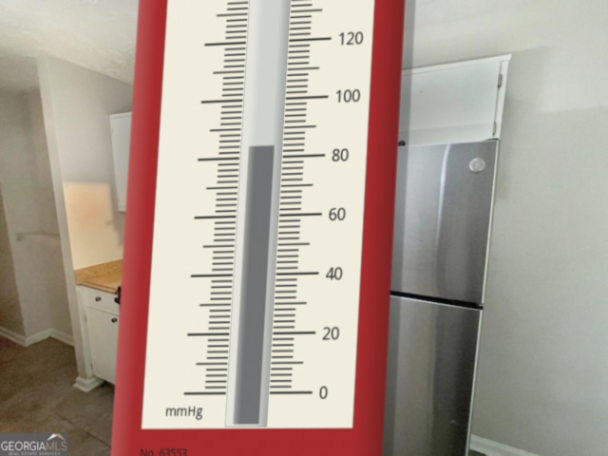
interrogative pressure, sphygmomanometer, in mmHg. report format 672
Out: 84
